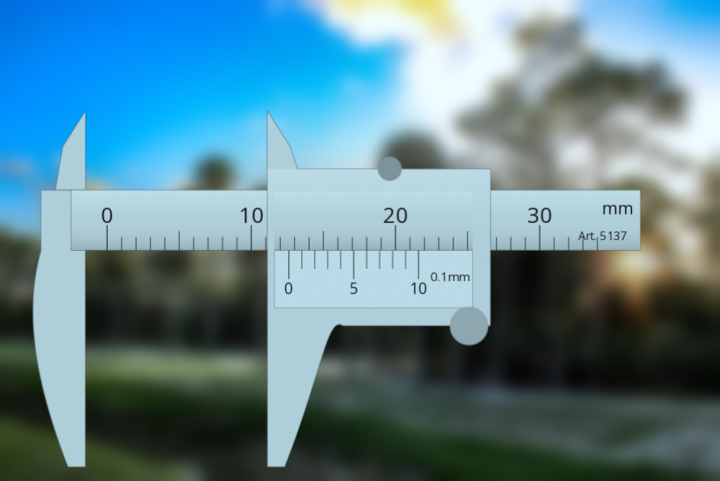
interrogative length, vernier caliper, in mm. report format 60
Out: 12.6
